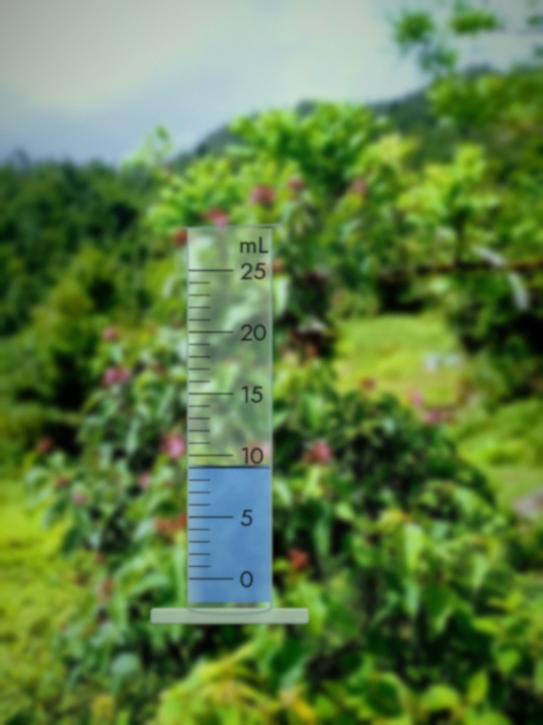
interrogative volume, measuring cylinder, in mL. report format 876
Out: 9
